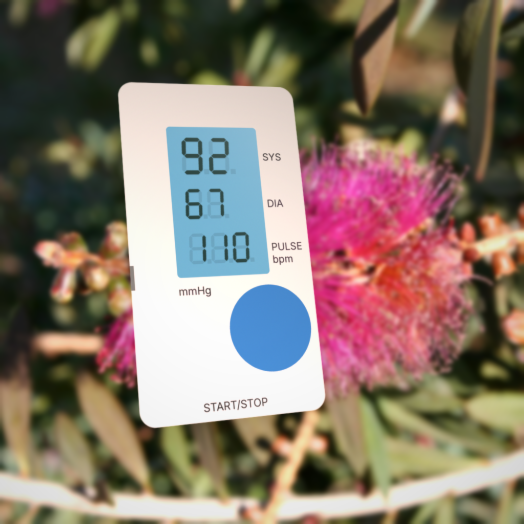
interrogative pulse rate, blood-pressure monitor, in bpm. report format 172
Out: 110
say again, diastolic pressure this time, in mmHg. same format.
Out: 67
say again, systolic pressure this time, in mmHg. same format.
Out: 92
